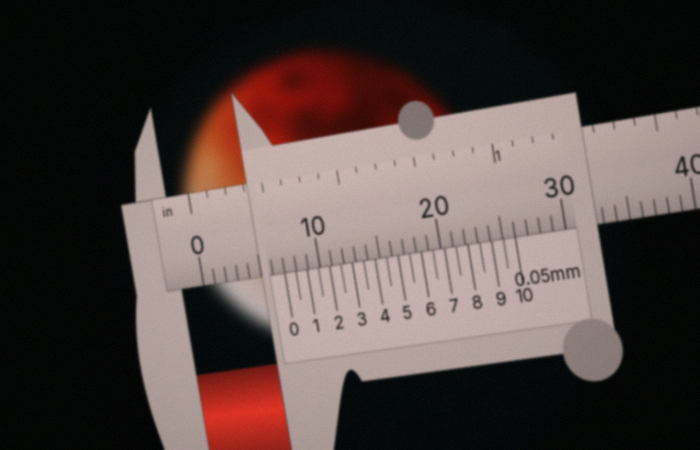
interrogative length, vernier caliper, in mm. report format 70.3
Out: 7.0
